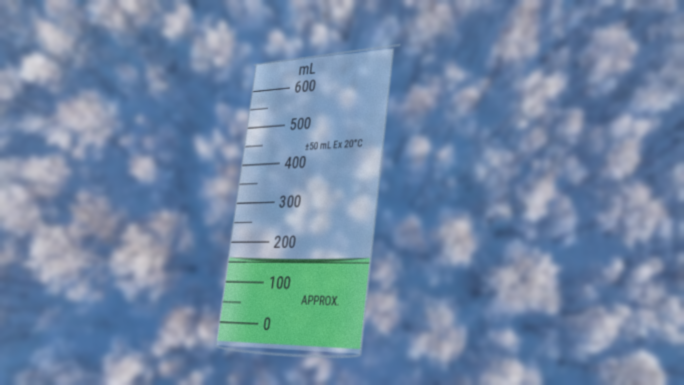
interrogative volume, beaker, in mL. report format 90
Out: 150
